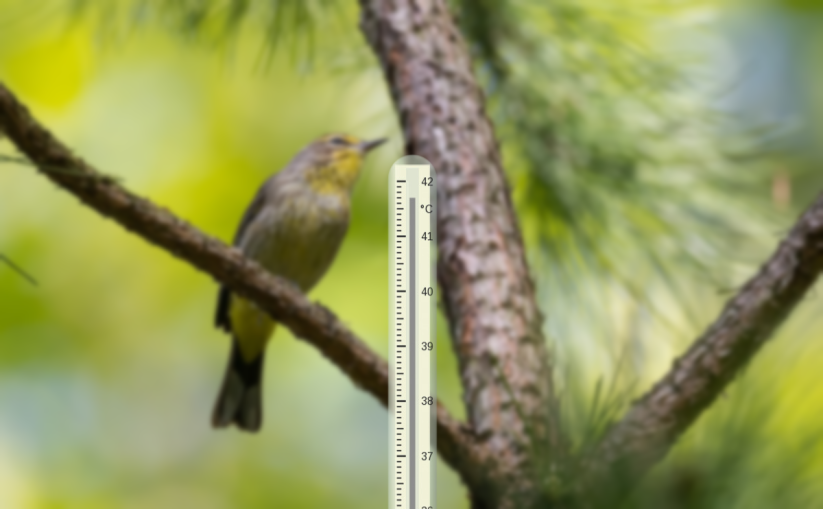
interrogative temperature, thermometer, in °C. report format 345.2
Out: 41.7
